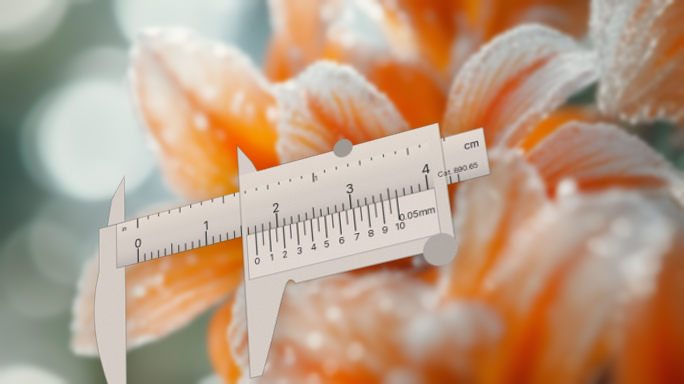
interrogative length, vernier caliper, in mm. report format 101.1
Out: 17.0
